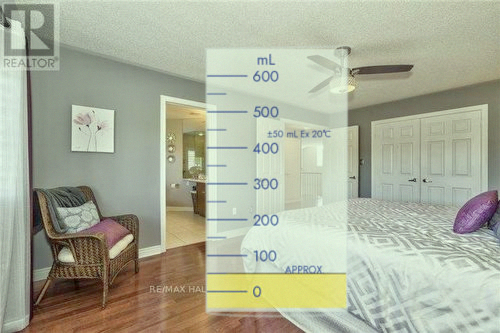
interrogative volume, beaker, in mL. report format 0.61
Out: 50
